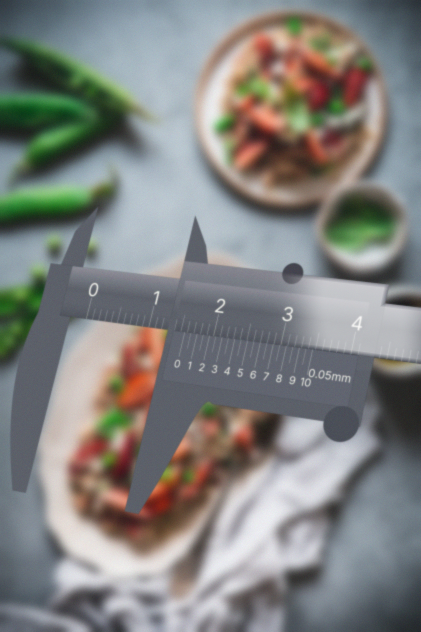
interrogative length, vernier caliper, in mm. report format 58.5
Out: 15.6
